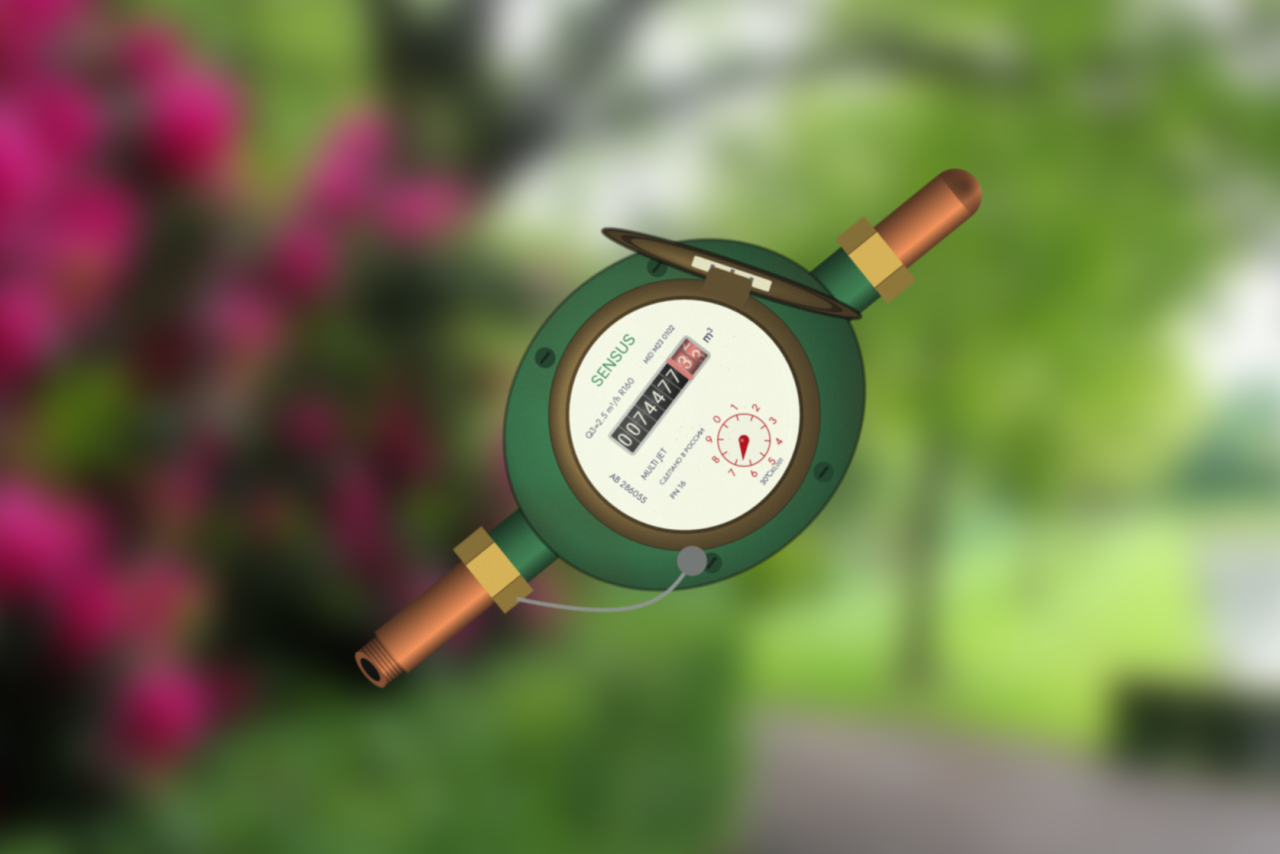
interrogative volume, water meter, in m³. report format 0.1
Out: 74477.326
